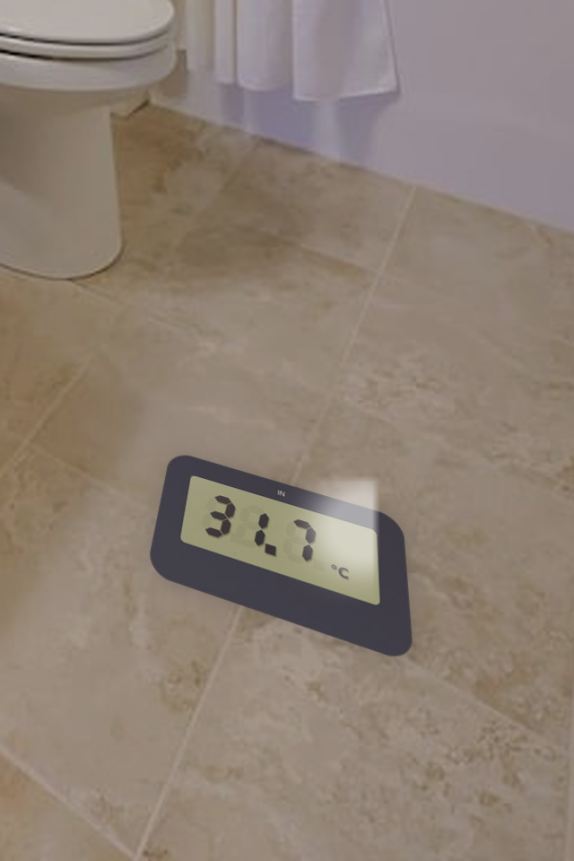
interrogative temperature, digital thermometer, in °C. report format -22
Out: 31.7
